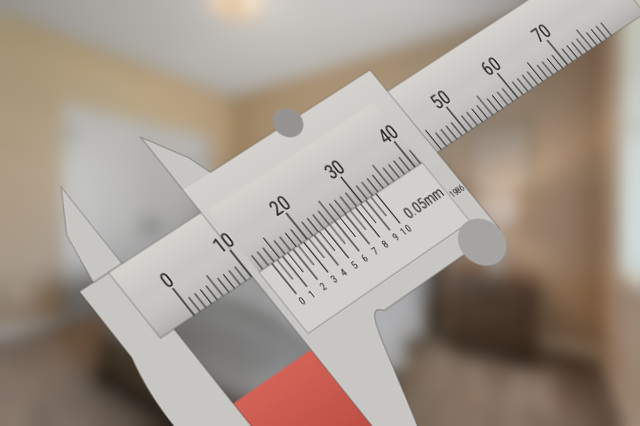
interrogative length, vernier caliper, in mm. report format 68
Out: 13.6
